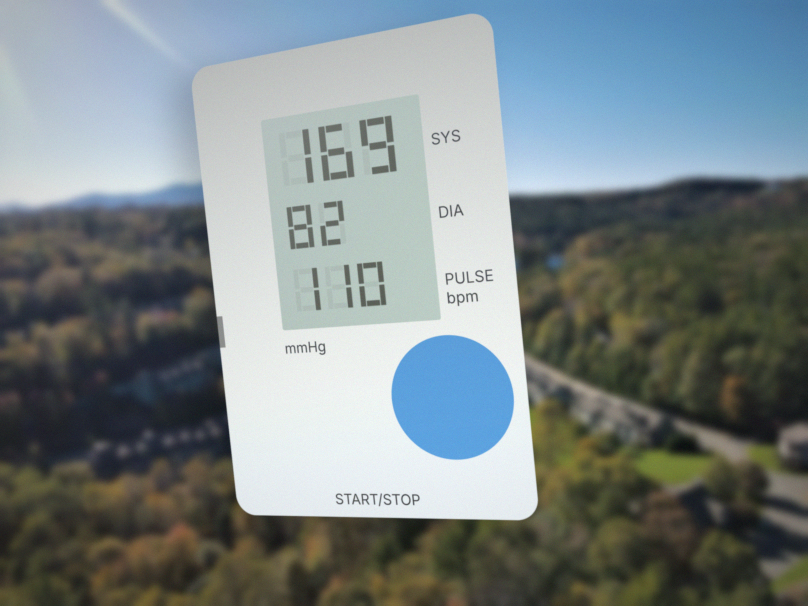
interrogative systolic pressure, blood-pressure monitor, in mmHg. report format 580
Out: 169
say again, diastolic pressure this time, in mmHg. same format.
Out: 82
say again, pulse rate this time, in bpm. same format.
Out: 110
